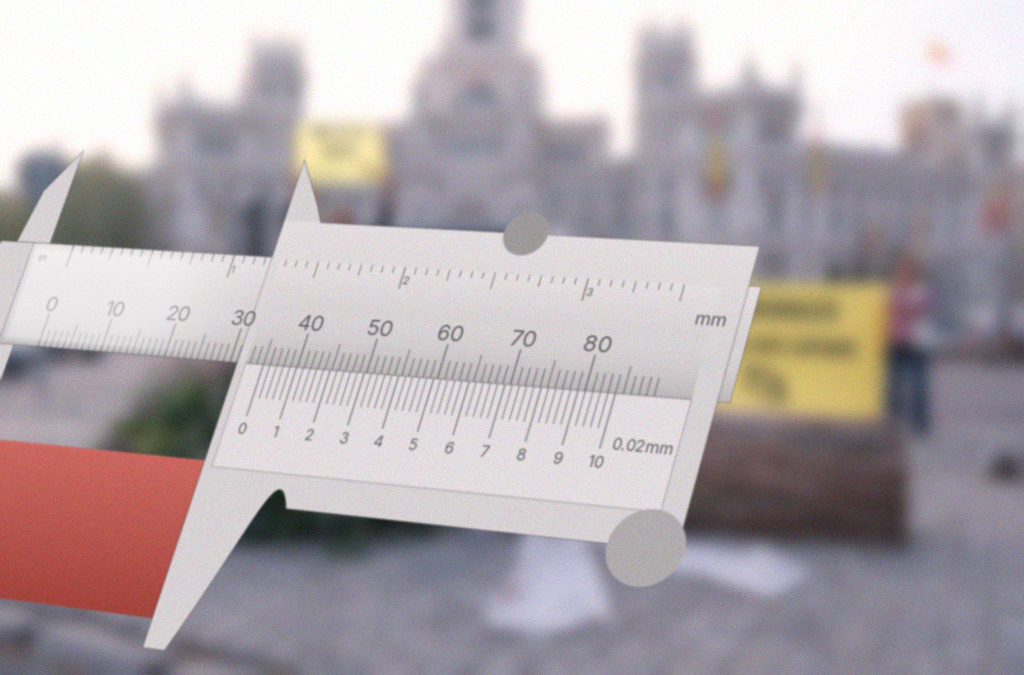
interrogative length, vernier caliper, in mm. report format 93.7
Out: 35.0
